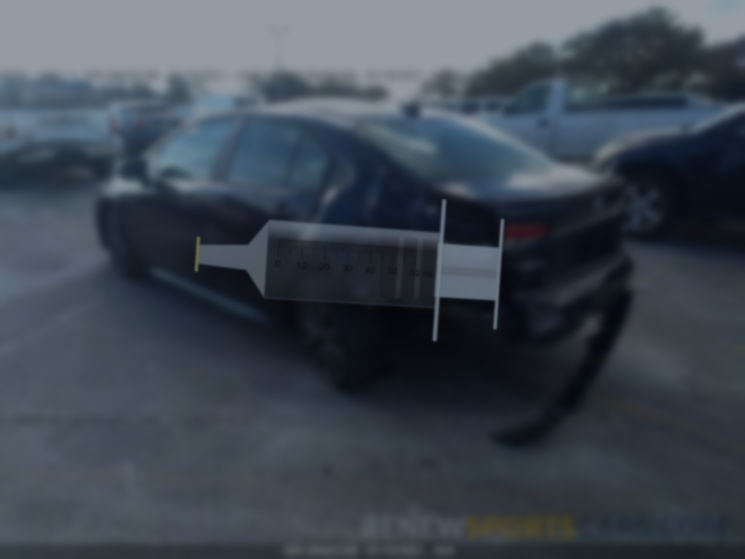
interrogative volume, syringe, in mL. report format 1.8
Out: 45
